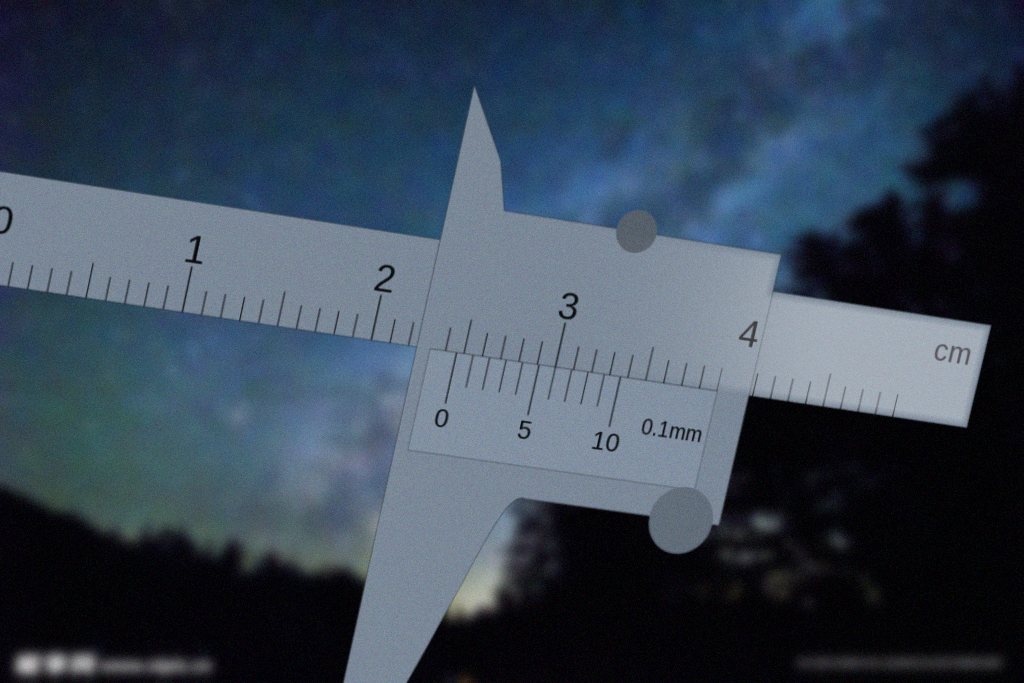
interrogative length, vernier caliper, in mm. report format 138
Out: 24.6
